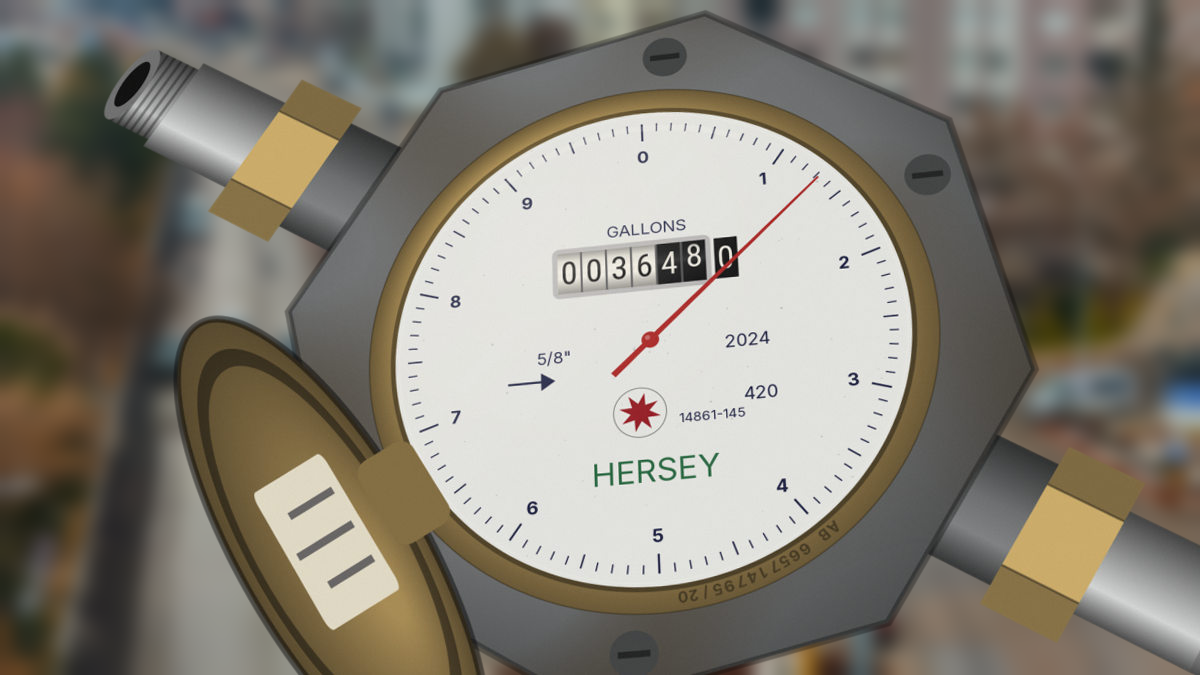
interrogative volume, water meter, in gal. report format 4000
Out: 36481.3
